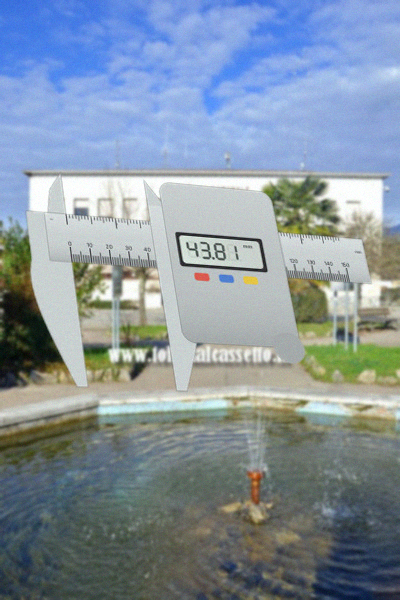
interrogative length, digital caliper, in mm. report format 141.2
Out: 43.81
